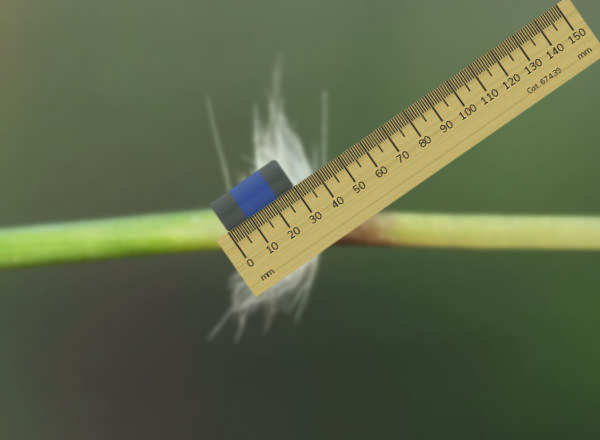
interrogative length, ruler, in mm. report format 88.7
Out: 30
